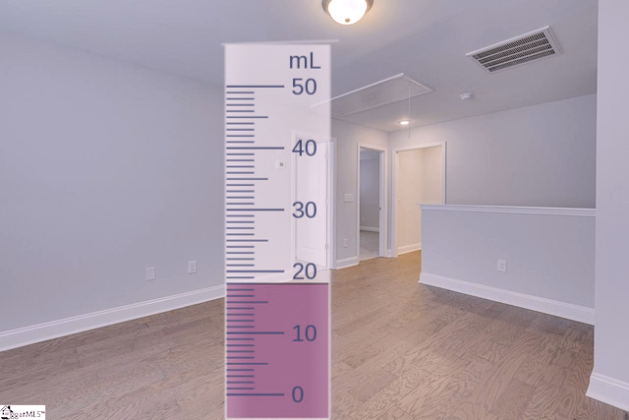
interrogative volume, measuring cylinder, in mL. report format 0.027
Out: 18
